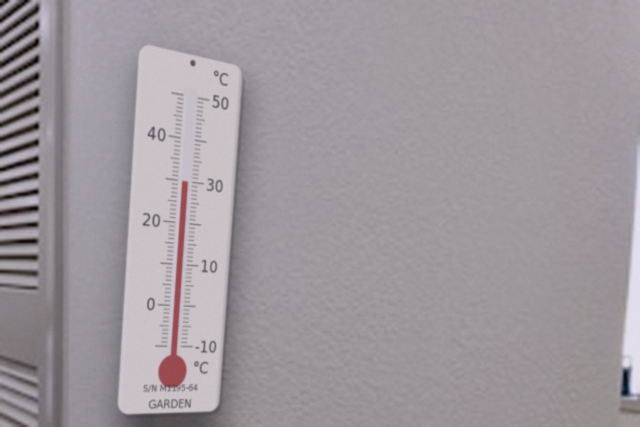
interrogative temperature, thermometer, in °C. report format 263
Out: 30
